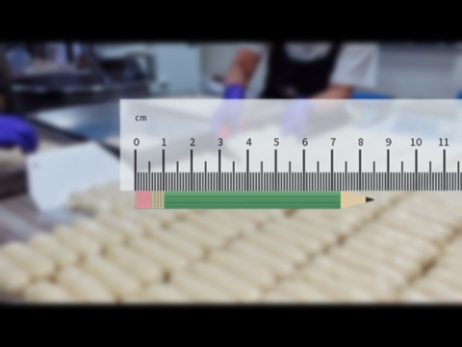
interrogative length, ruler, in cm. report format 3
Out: 8.5
